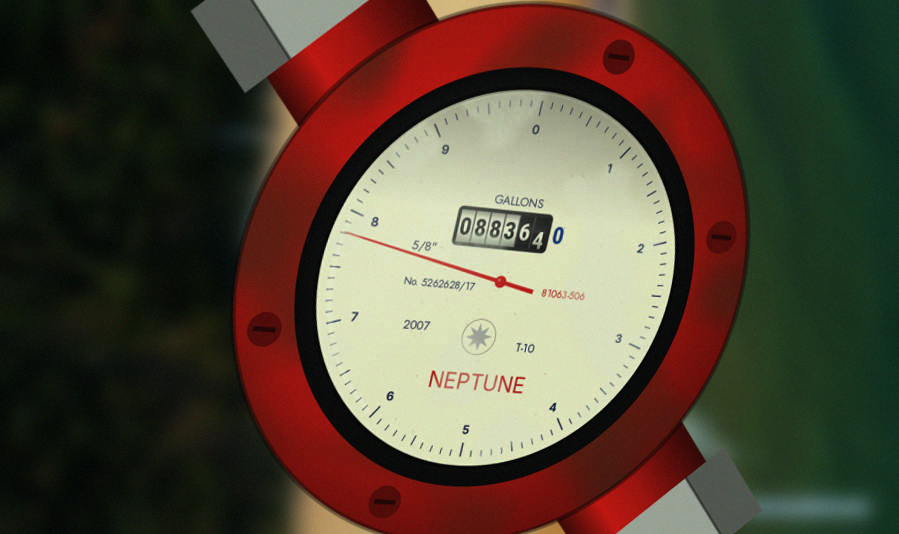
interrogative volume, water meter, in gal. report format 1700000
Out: 883637.8
